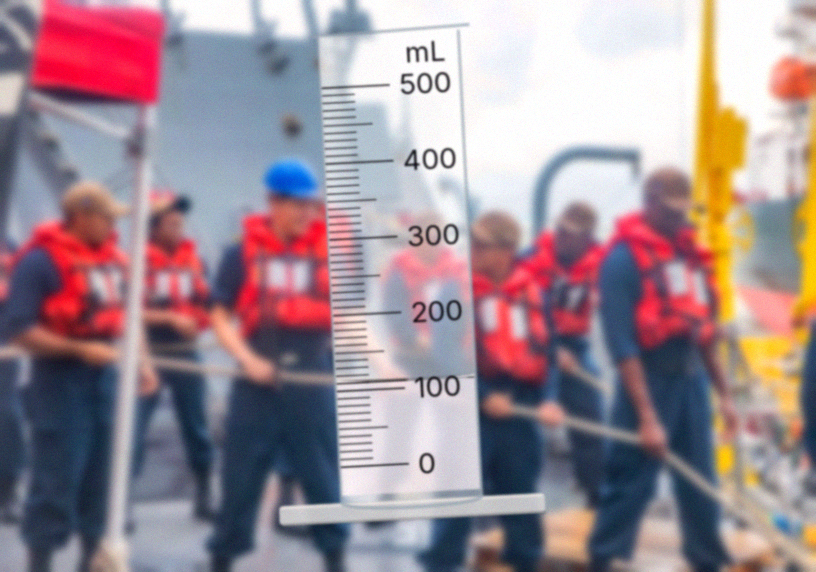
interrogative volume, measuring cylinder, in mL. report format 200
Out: 110
